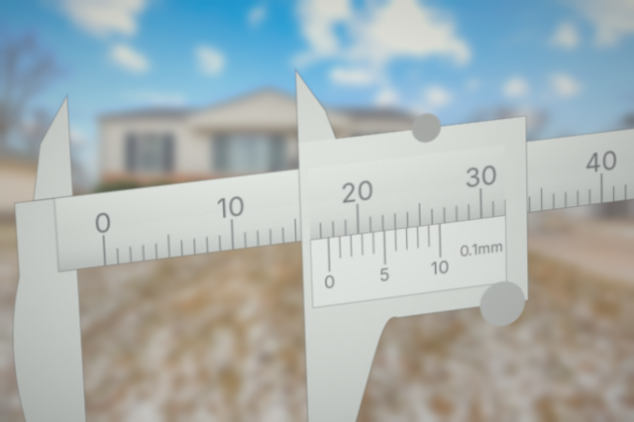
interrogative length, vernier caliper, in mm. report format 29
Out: 17.6
